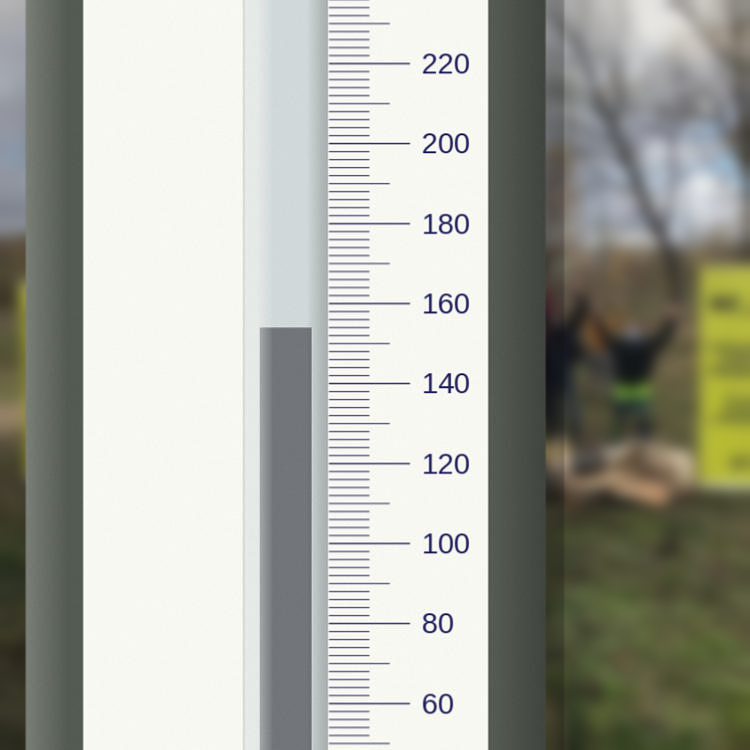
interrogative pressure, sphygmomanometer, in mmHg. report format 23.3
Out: 154
